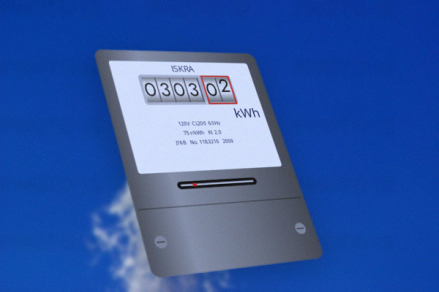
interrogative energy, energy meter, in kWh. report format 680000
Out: 303.02
